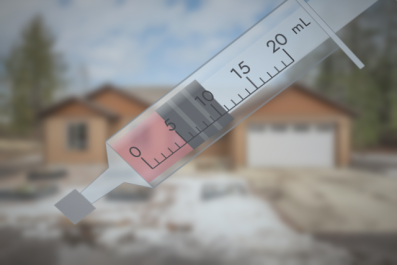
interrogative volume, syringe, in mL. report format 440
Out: 5
